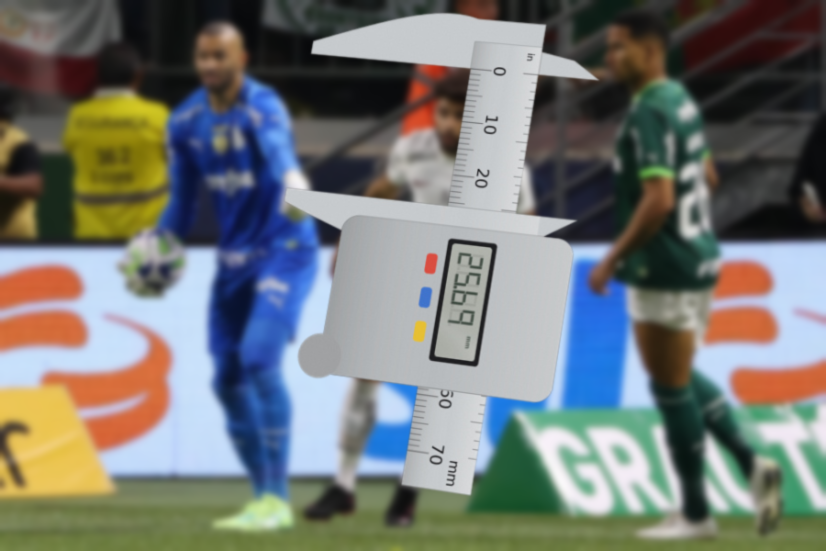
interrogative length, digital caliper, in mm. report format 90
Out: 25.69
